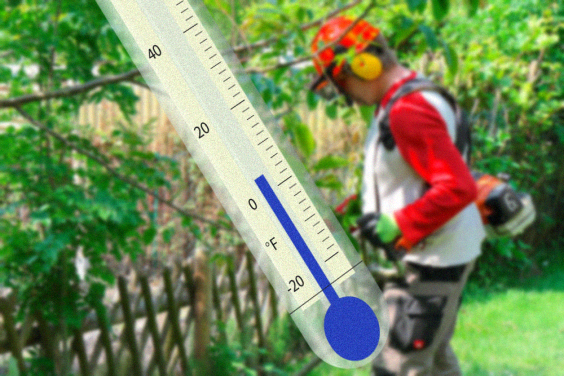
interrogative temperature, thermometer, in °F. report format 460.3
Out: 4
